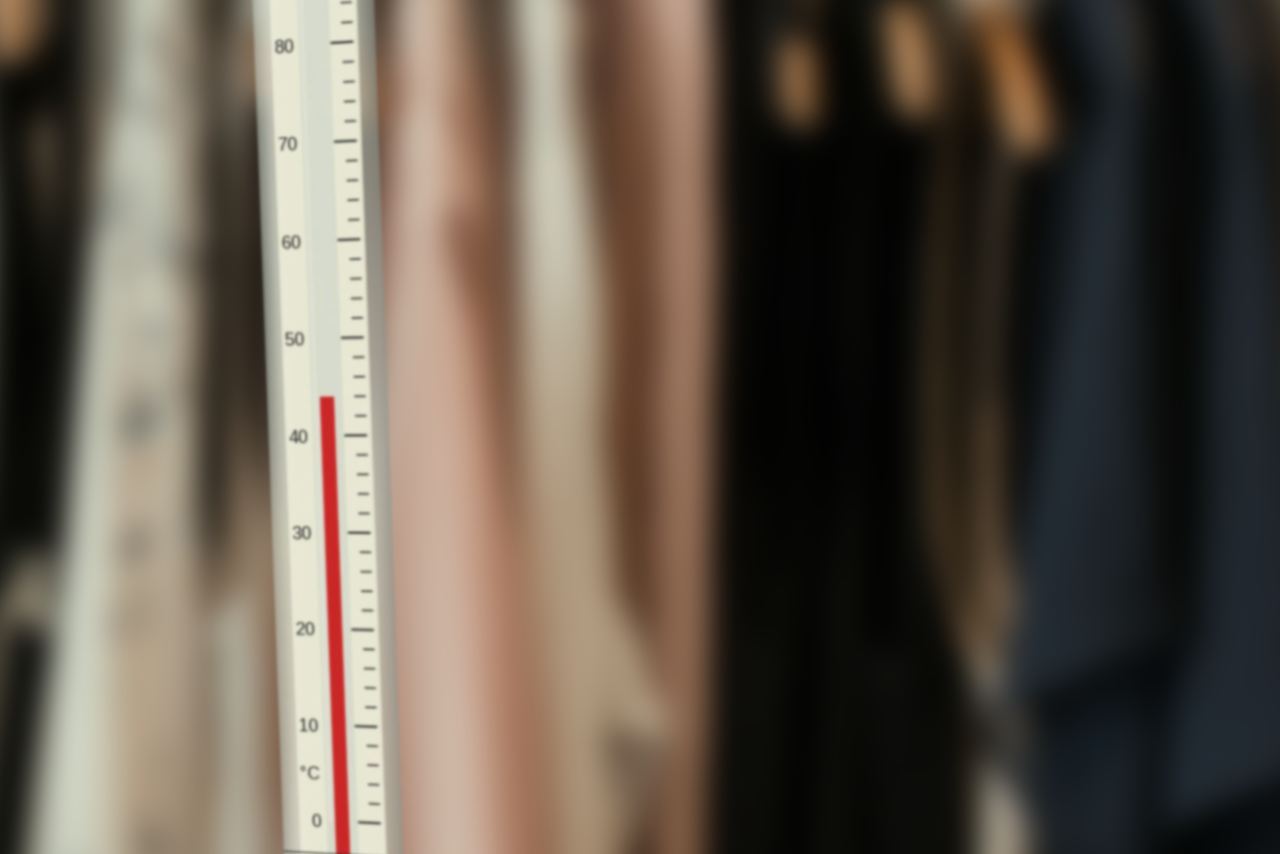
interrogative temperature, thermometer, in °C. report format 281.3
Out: 44
